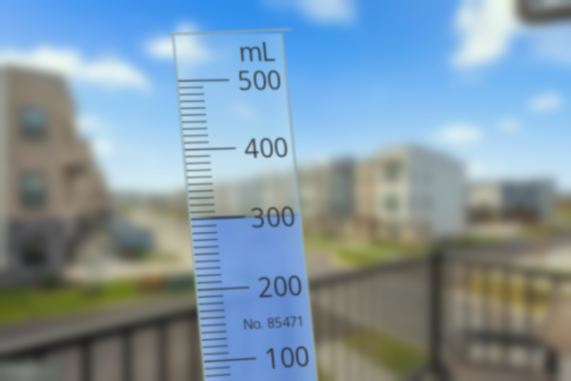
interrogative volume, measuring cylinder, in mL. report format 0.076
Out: 300
